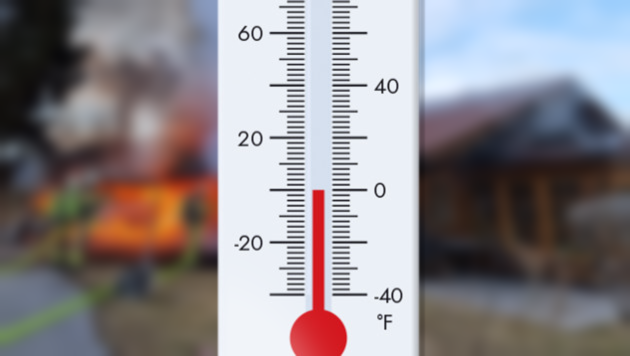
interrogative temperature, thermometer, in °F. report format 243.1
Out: 0
